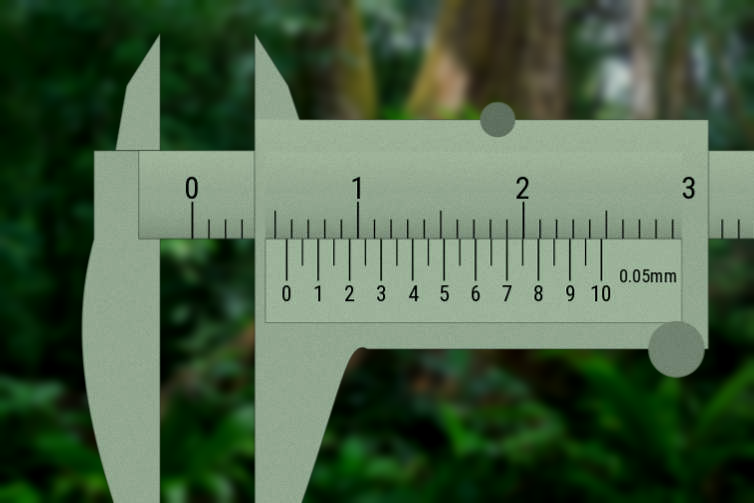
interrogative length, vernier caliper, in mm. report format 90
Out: 5.7
